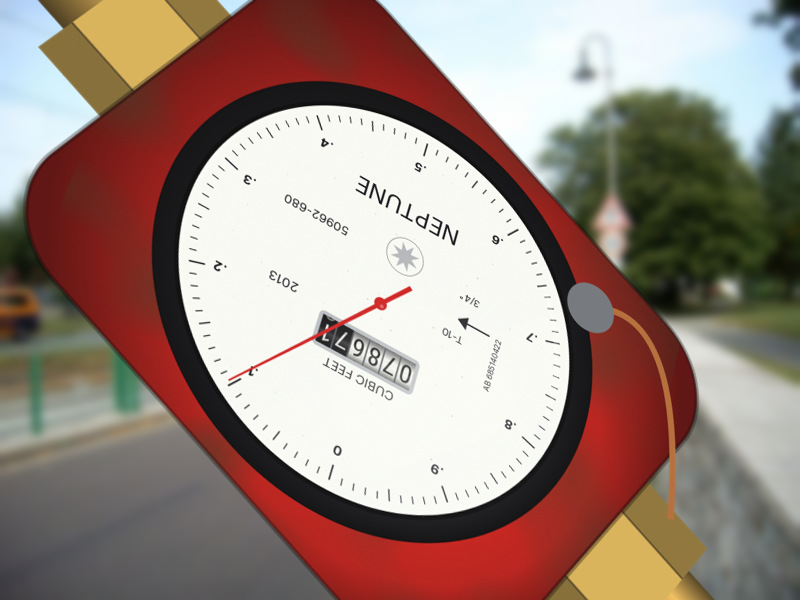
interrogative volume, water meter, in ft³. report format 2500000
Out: 78671.10
